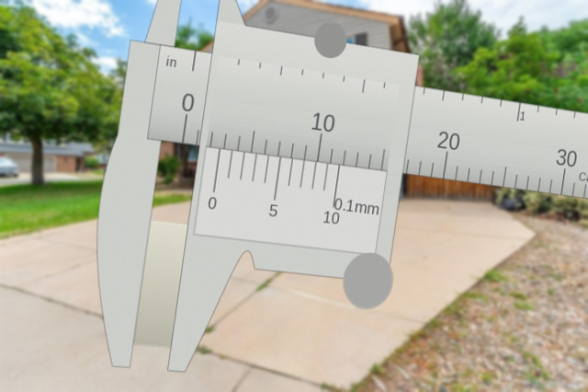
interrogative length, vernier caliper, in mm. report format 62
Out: 2.7
